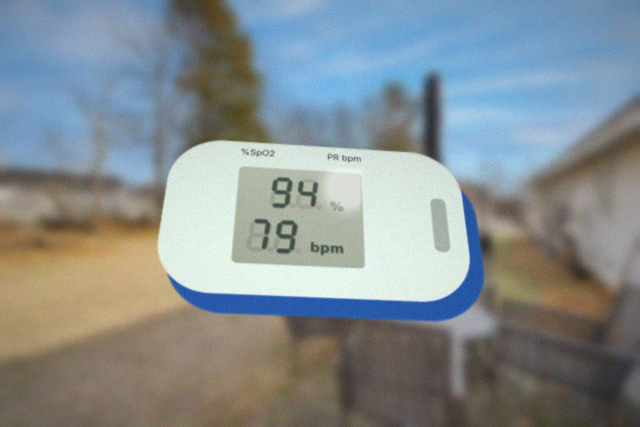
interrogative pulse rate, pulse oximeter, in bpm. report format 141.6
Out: 79
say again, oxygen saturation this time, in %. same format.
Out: 94
